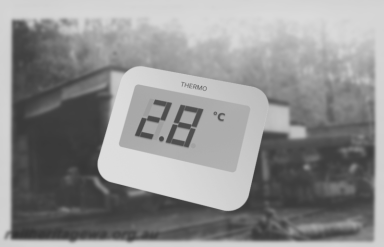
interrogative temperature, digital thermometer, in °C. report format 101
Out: 2.8
